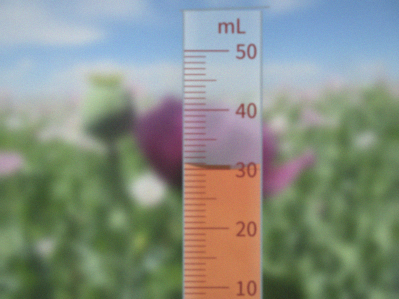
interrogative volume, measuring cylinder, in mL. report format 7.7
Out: 30
